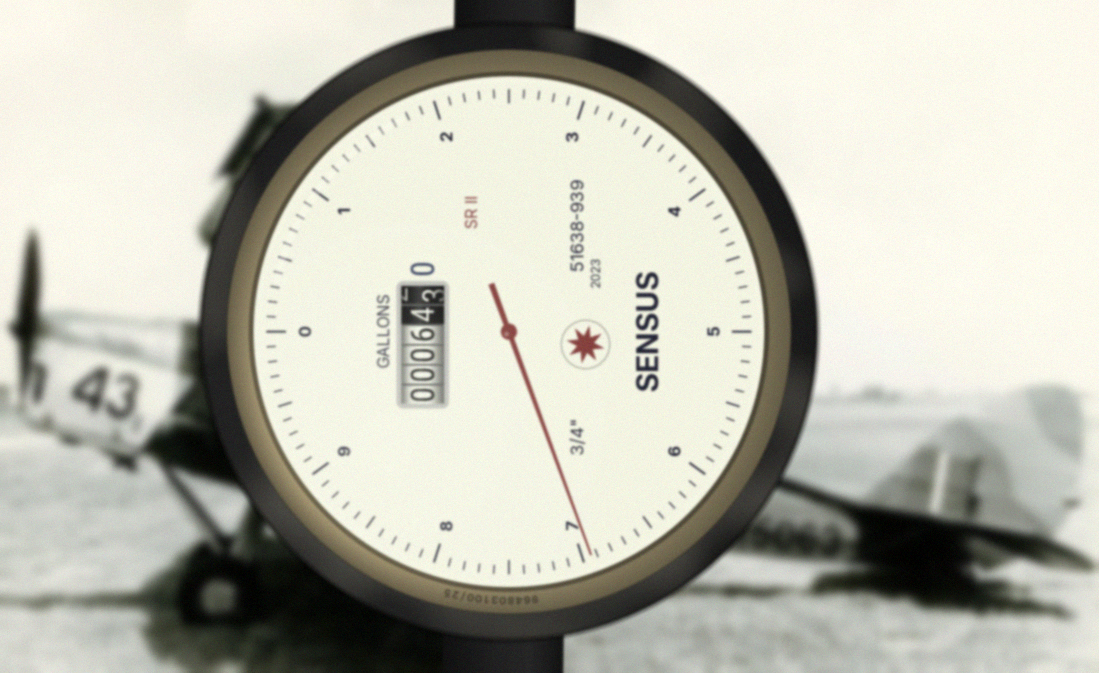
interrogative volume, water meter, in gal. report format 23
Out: 6426.9
